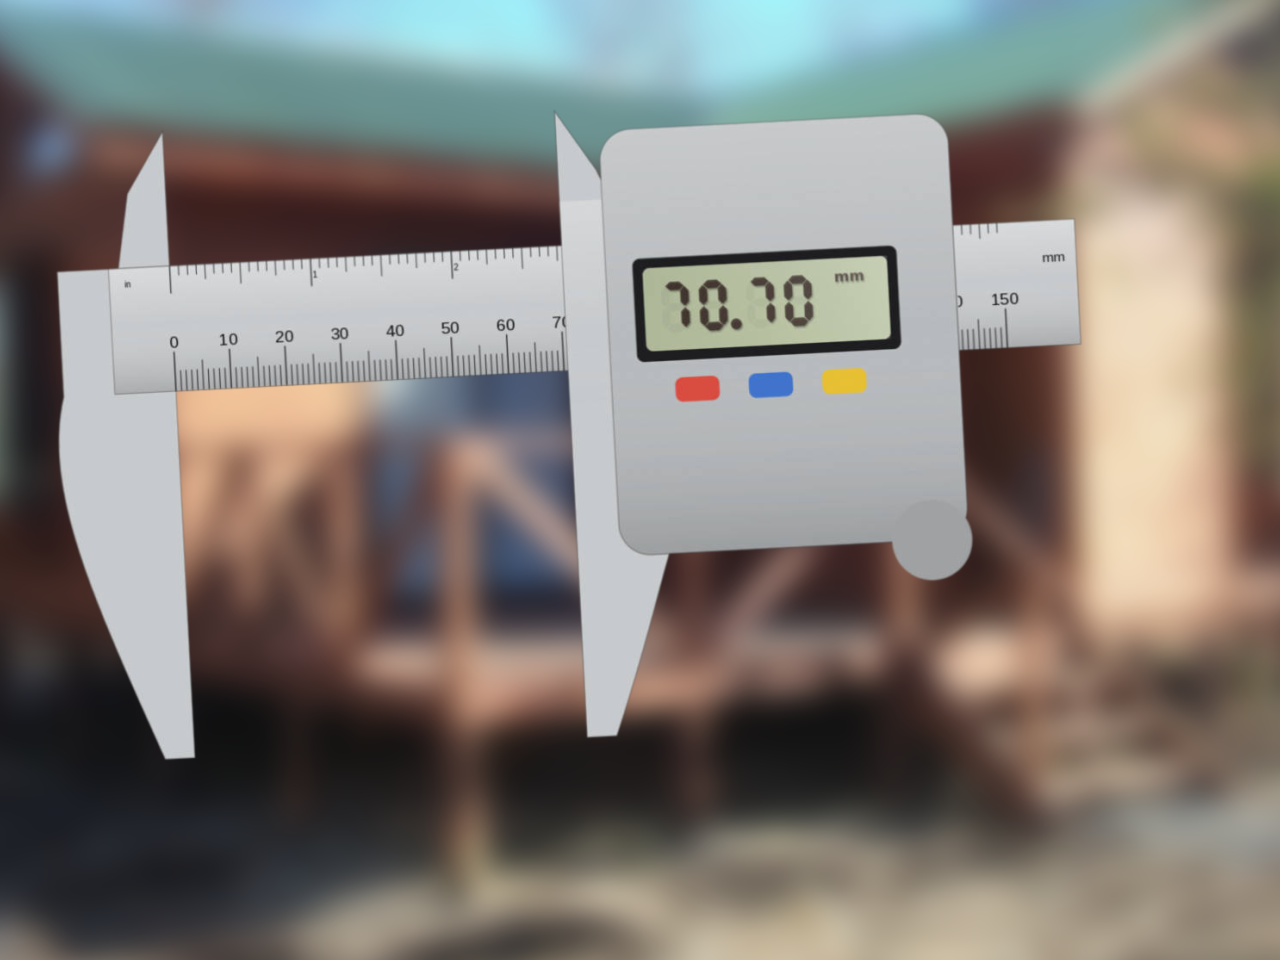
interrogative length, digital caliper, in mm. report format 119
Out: 70.70
